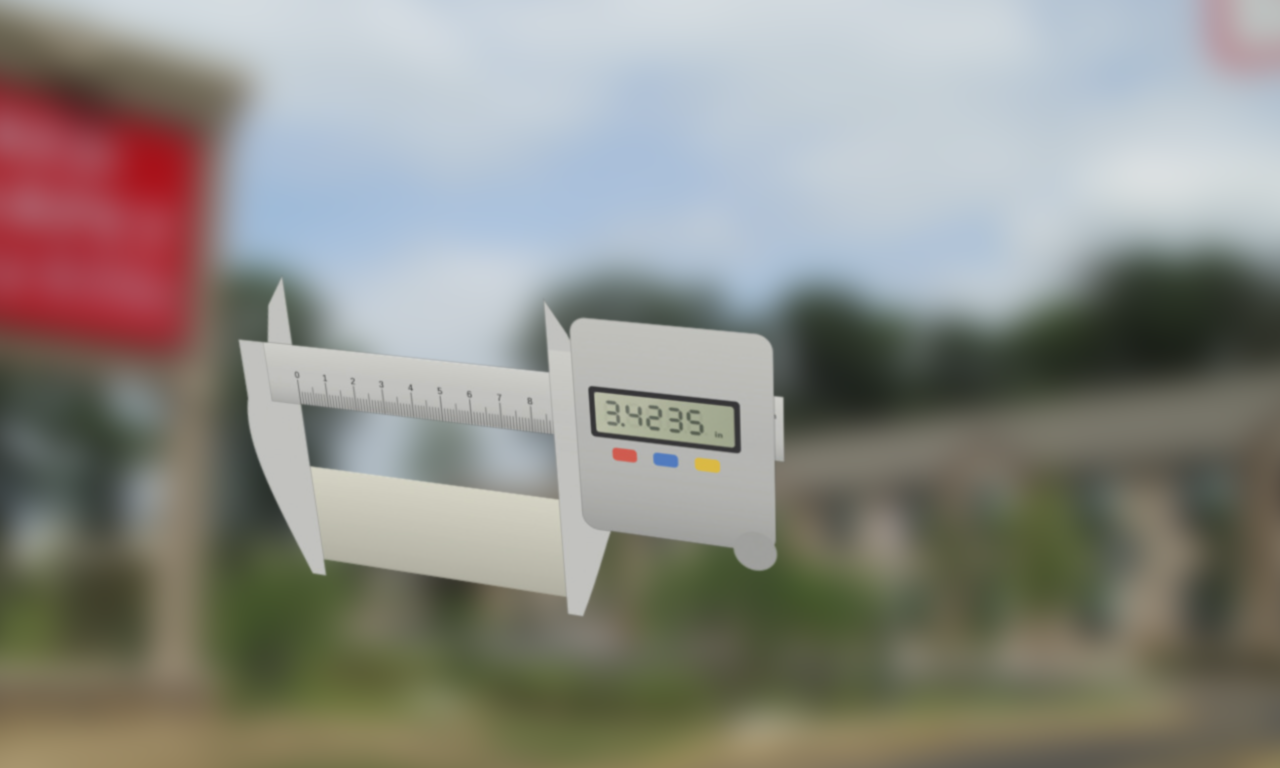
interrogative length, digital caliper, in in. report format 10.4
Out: 3.4235
